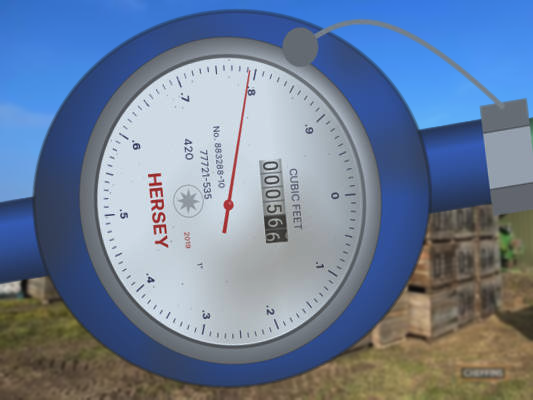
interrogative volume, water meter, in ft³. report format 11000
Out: 565.79
